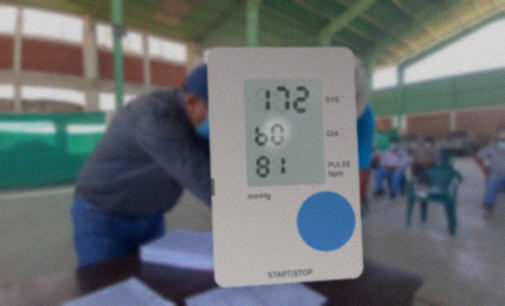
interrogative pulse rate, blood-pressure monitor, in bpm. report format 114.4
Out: 81
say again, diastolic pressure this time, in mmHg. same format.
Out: 60
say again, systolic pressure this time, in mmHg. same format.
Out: 172
